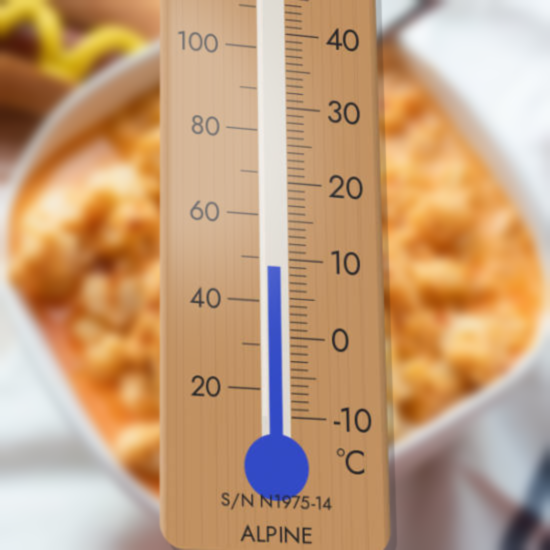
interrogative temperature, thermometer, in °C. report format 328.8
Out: 9
